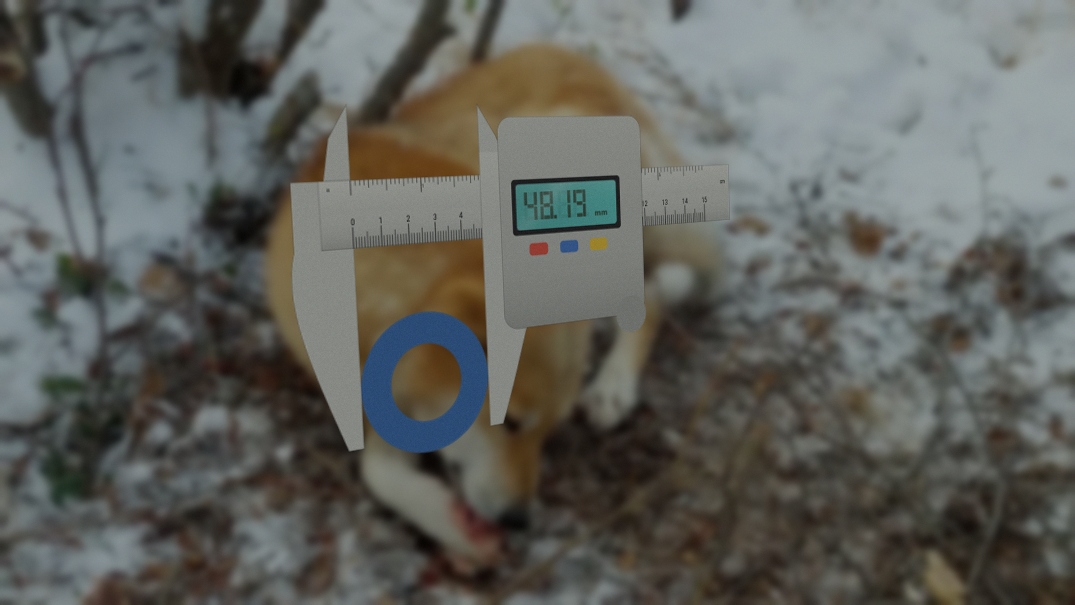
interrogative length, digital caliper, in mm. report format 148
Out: 48.19
